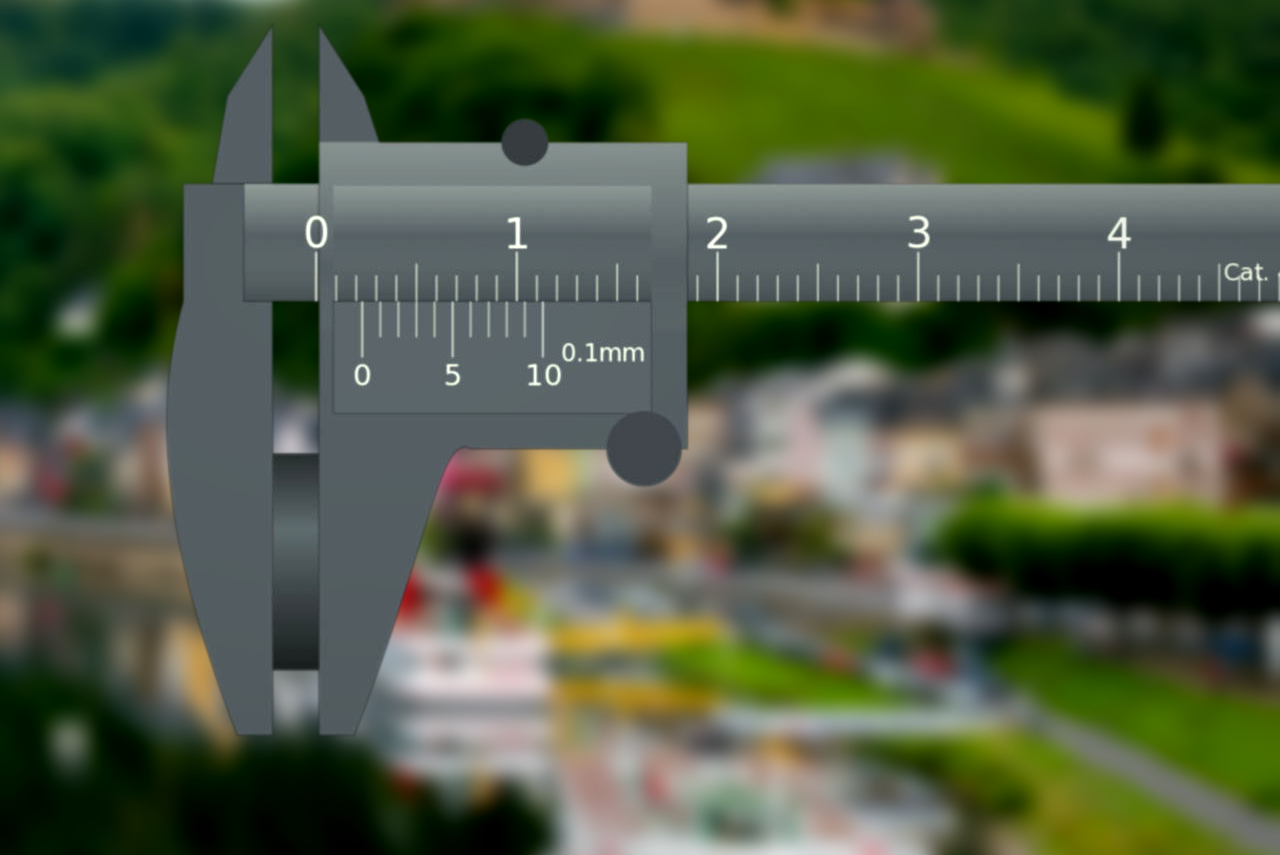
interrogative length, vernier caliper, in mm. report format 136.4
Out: 2.3
